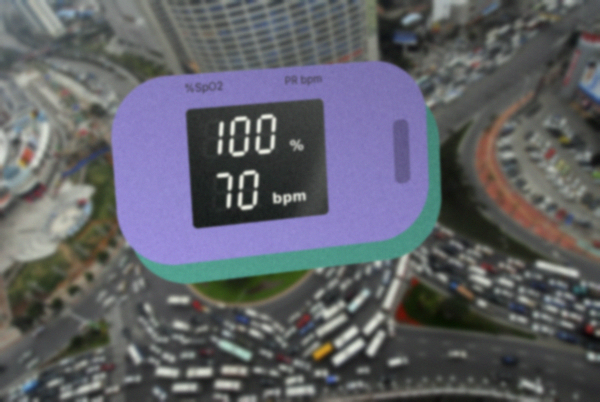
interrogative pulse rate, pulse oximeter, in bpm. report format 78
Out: 70
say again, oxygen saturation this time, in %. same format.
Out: 100
